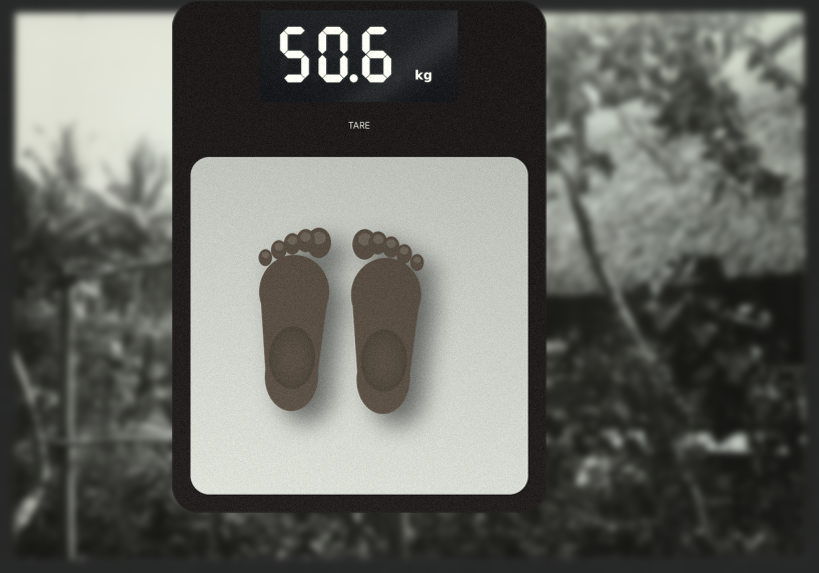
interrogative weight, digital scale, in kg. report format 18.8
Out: 50.6
